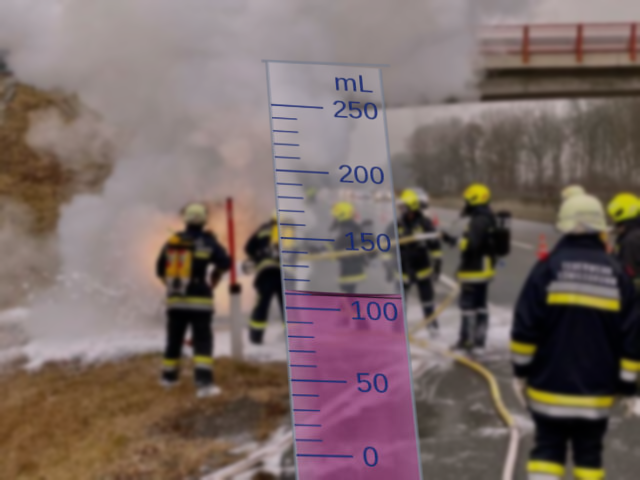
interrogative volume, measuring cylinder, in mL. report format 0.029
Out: 110
